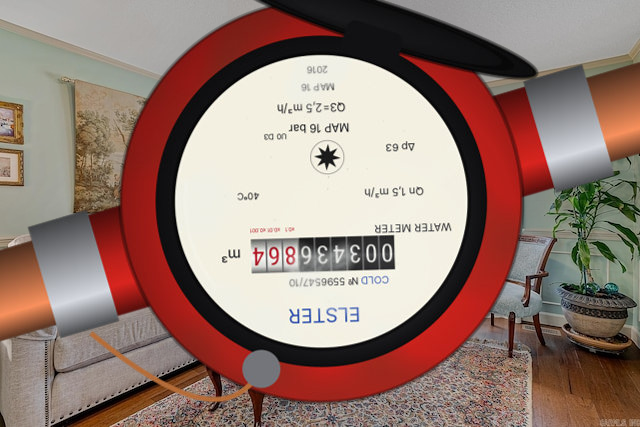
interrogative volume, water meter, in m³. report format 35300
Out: 3436.864
